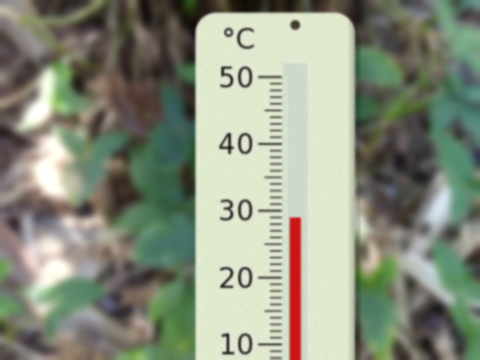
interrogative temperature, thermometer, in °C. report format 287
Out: 29
